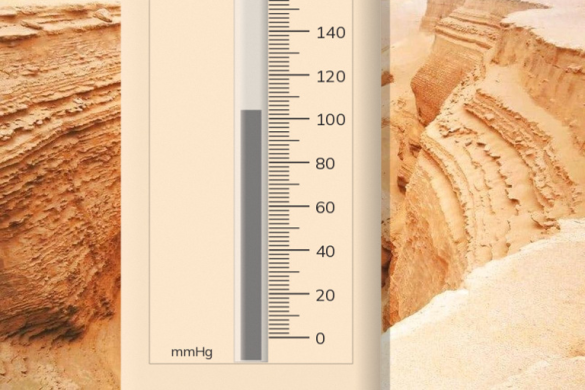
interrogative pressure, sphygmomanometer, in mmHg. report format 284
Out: 104
